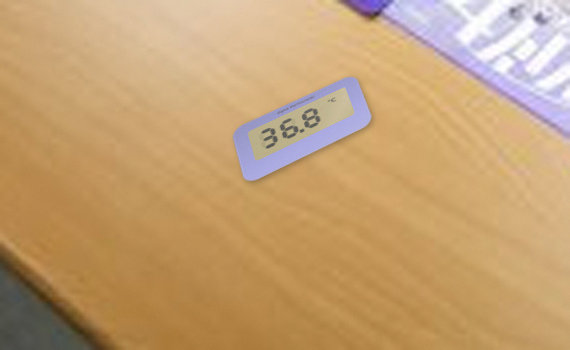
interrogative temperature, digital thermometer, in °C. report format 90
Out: 36.8
